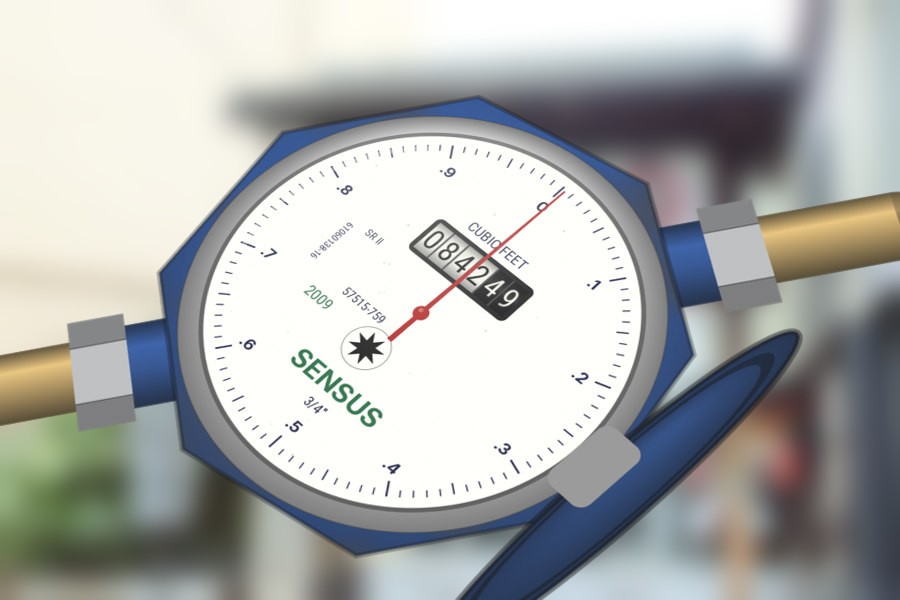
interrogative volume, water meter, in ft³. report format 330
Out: 84249.00
